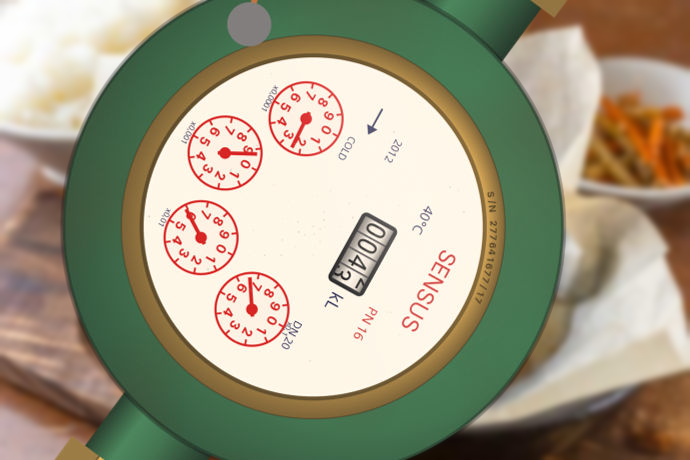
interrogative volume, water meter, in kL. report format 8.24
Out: 42.6592
